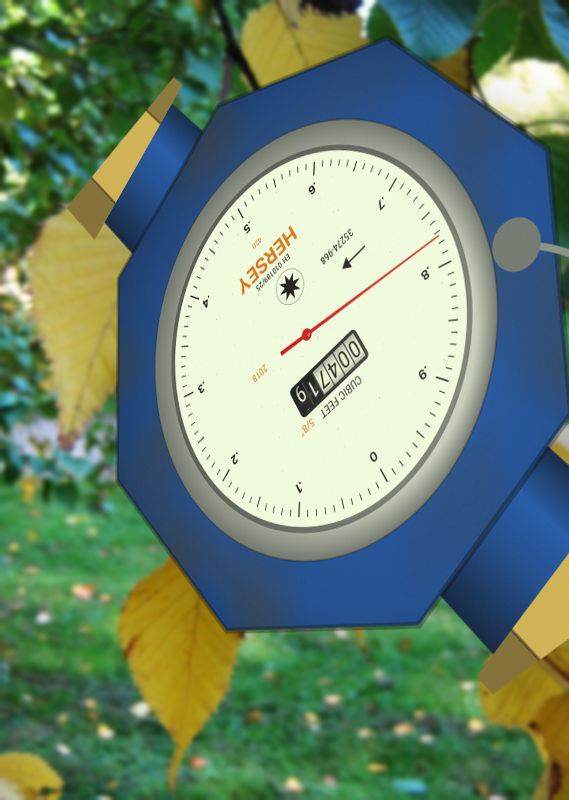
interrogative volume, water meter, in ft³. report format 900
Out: 4718.77
